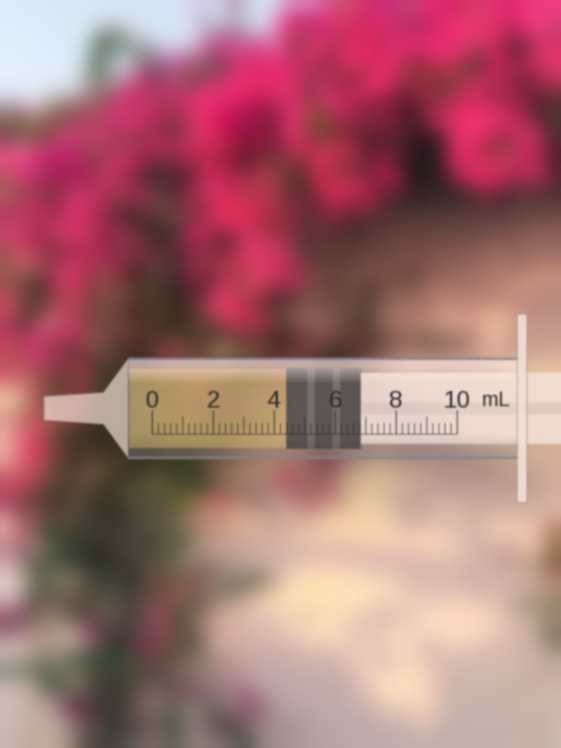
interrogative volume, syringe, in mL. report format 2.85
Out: 4.4
